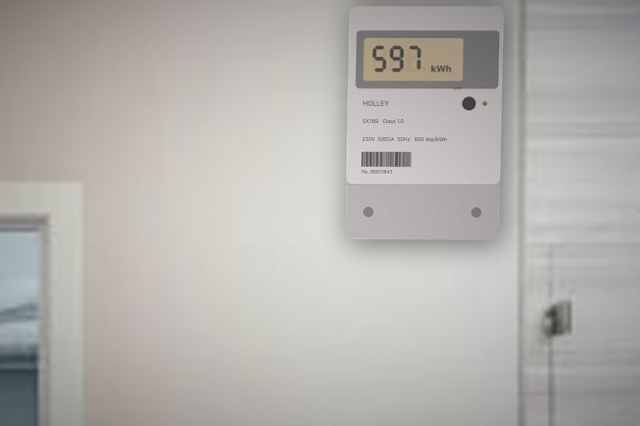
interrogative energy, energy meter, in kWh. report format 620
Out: 597
